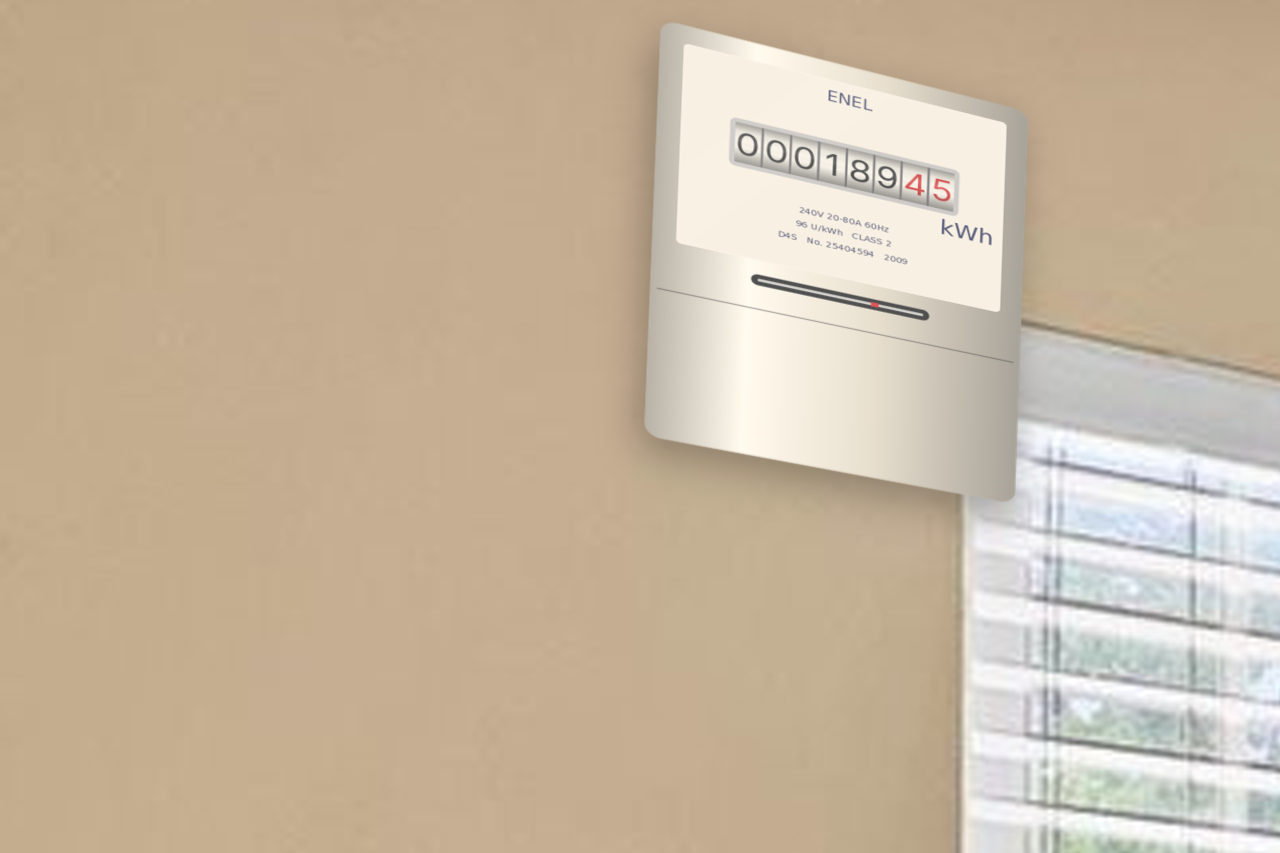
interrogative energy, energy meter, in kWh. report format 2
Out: 189.45
